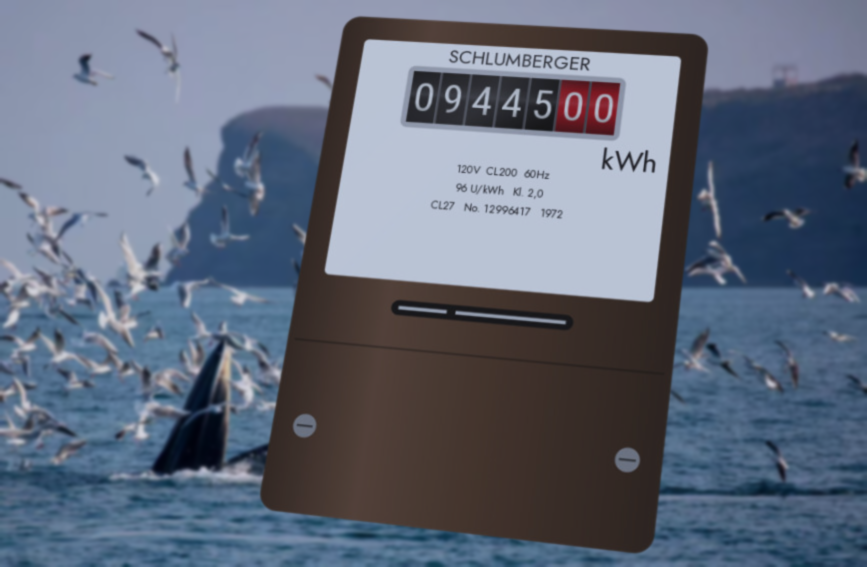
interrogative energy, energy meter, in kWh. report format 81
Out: 9445.00
